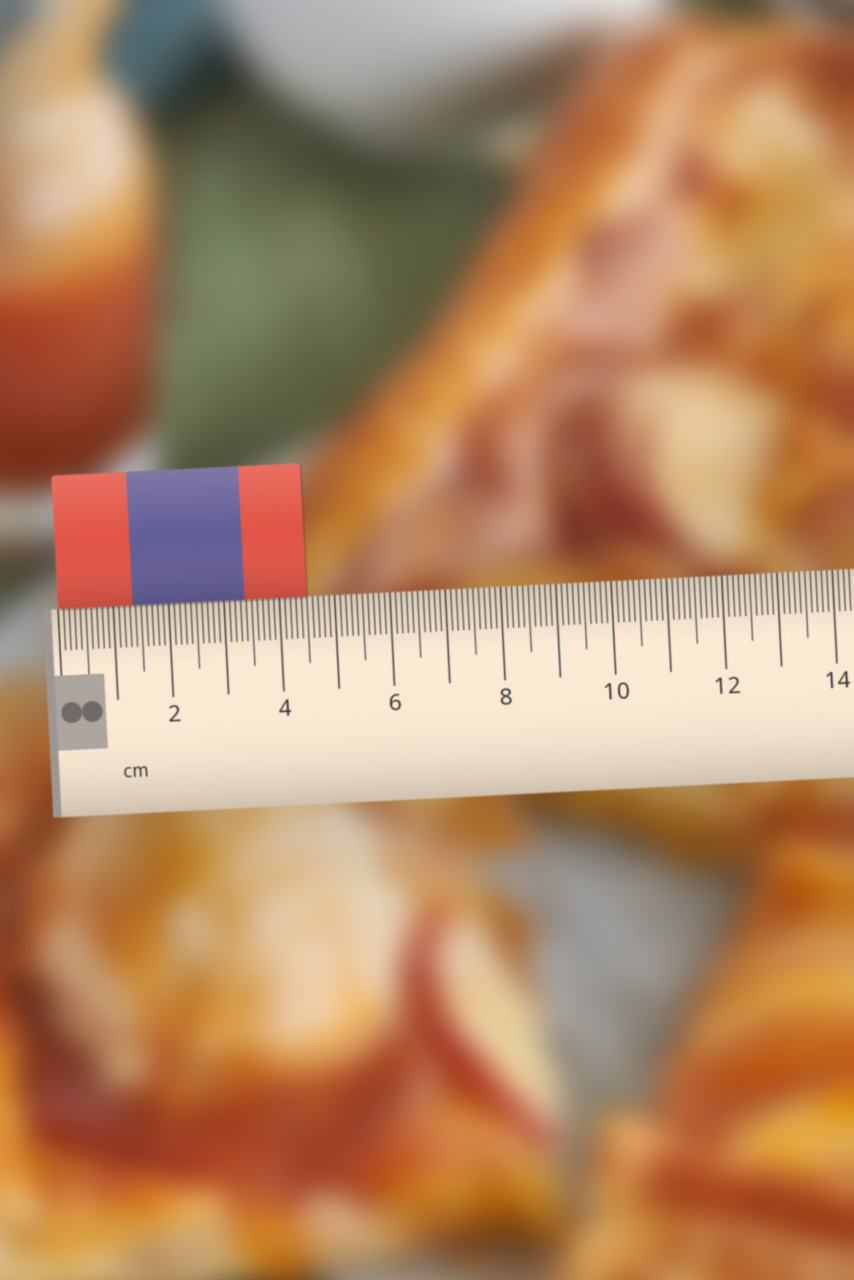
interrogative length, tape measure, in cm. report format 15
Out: 4.5
